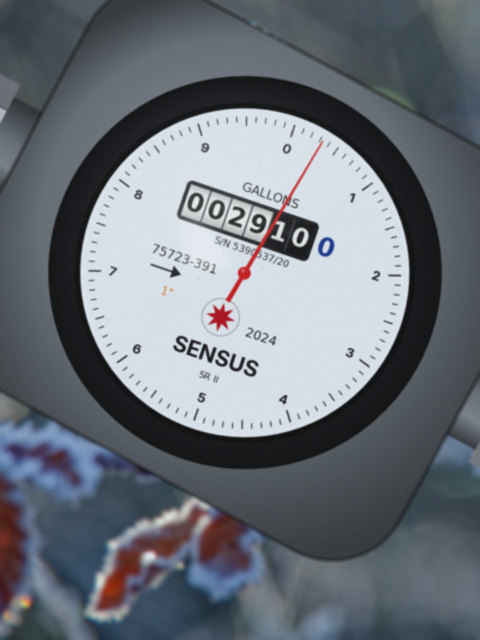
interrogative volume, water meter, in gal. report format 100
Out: 29100.3
